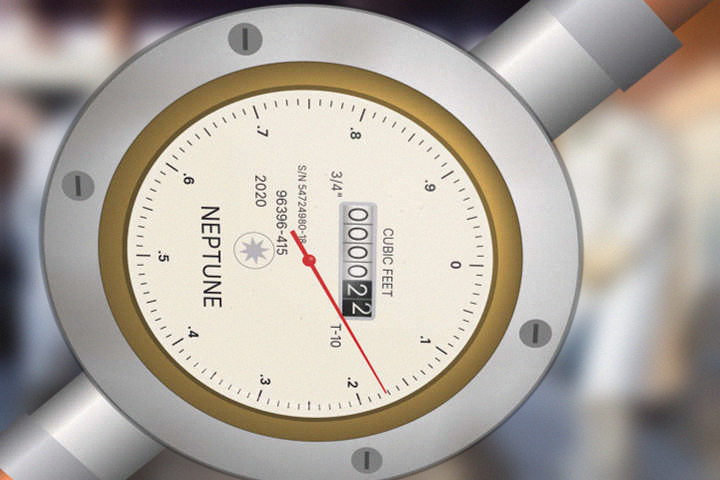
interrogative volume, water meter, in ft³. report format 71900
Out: 22.17
